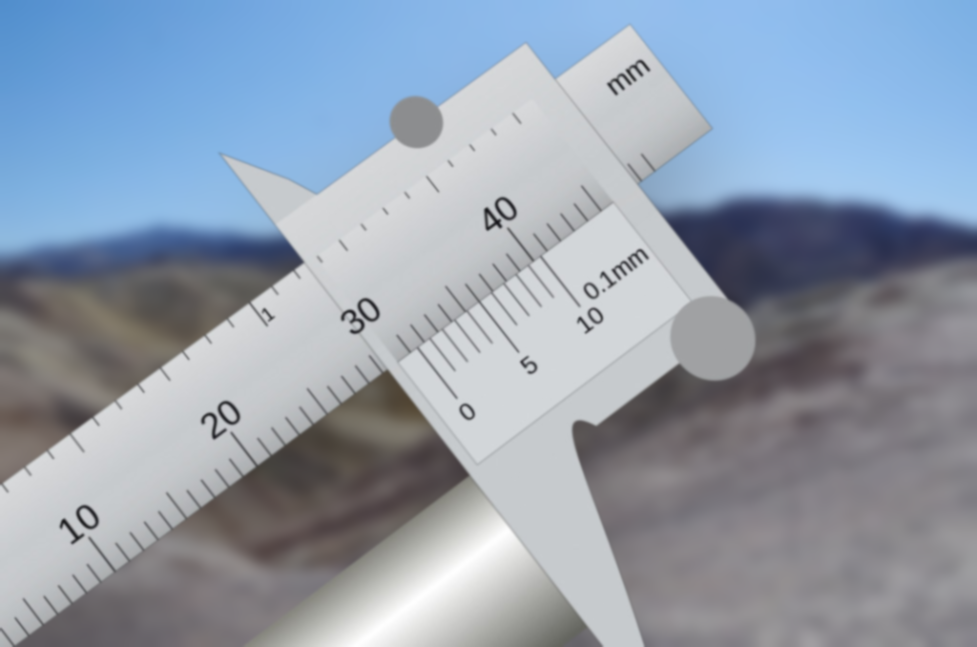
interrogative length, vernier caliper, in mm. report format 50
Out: 31.5
